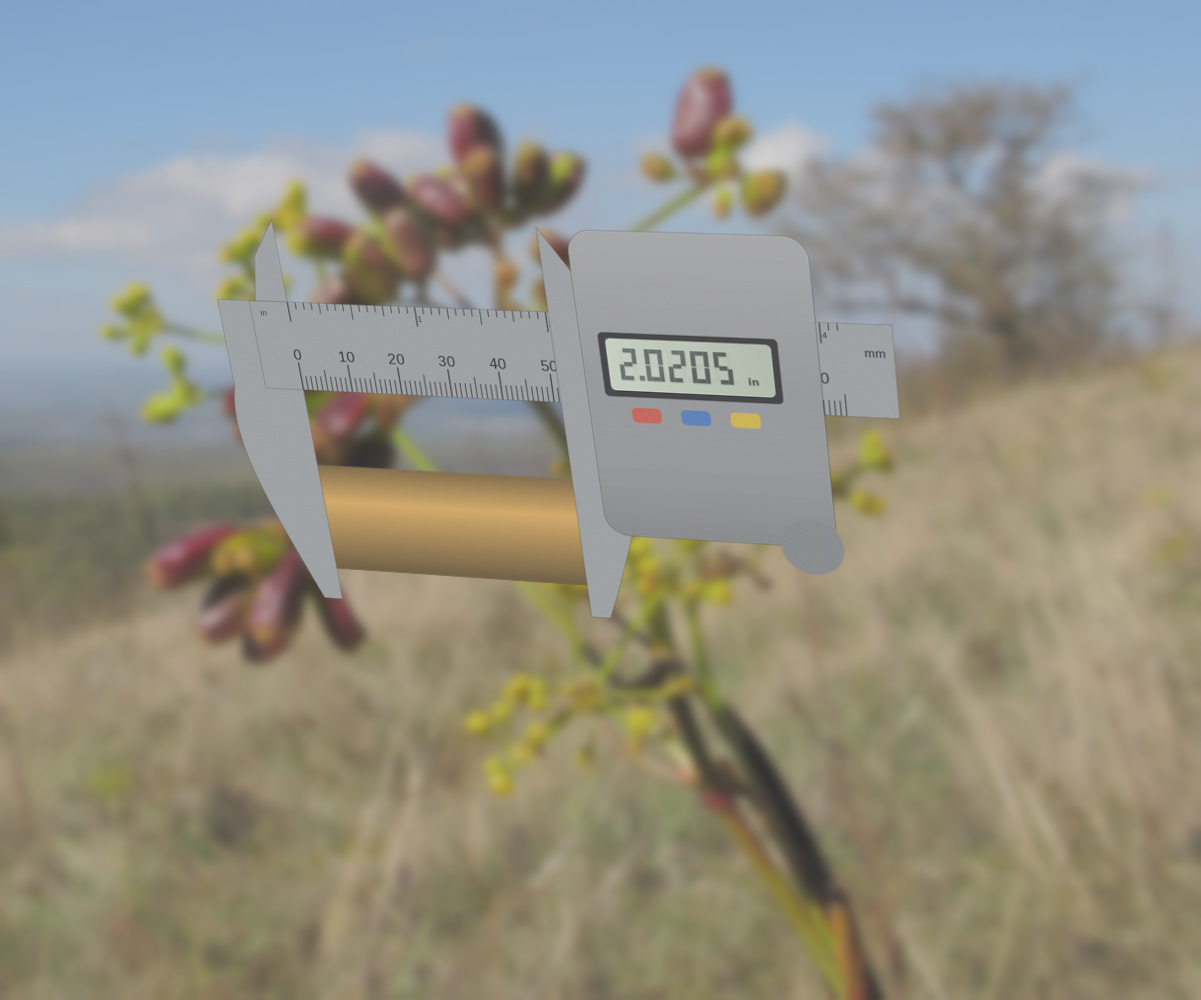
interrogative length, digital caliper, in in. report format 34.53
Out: 2.0205
